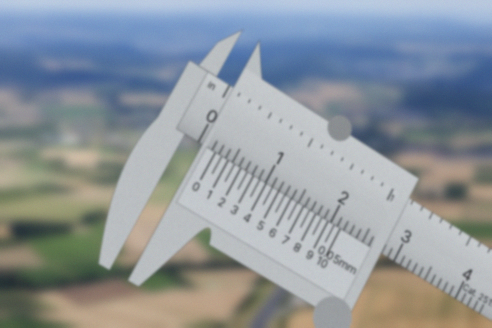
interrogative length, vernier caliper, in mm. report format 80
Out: 2.5
